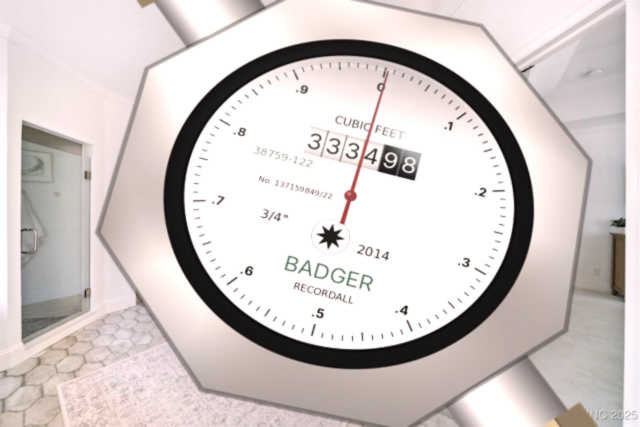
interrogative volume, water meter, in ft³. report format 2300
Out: 333498.00
